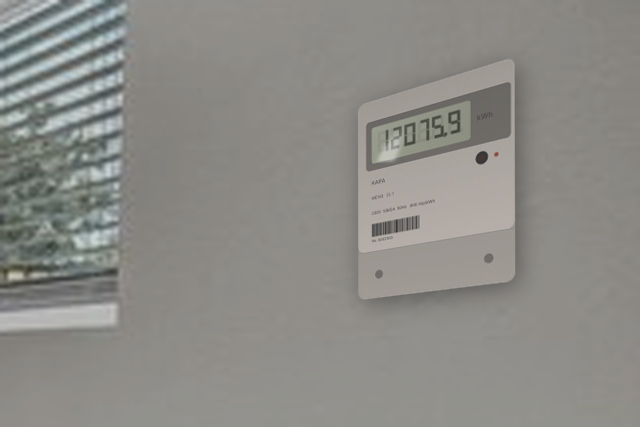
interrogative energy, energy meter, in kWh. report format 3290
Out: 12075.9
